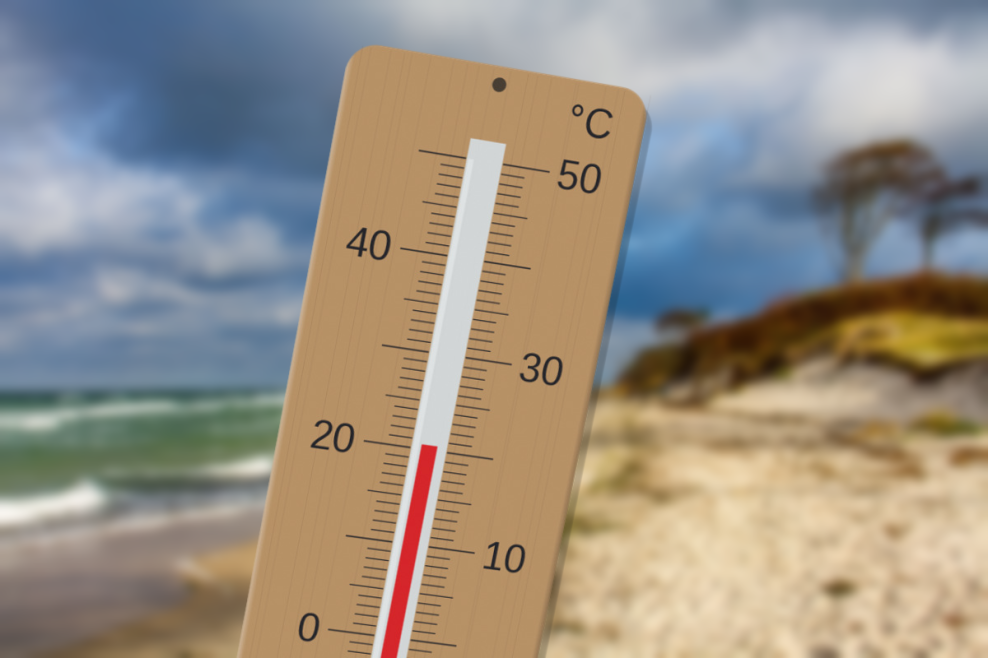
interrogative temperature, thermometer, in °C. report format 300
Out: 20.5
